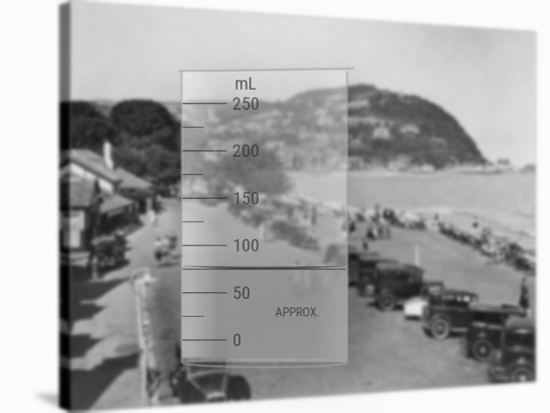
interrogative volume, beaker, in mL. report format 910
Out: 75
